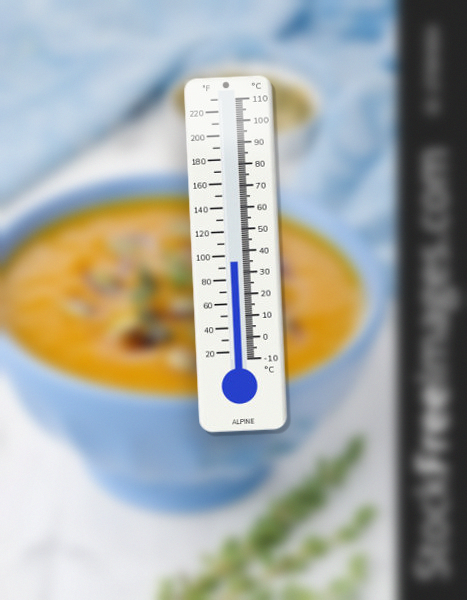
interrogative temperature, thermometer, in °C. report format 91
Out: 35
